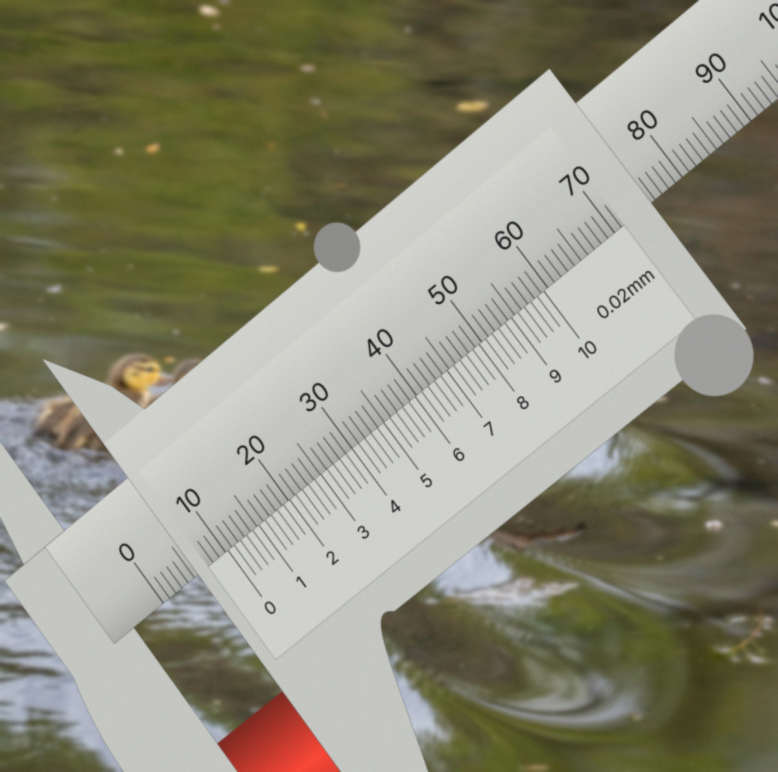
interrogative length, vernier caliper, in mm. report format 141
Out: 10.4
